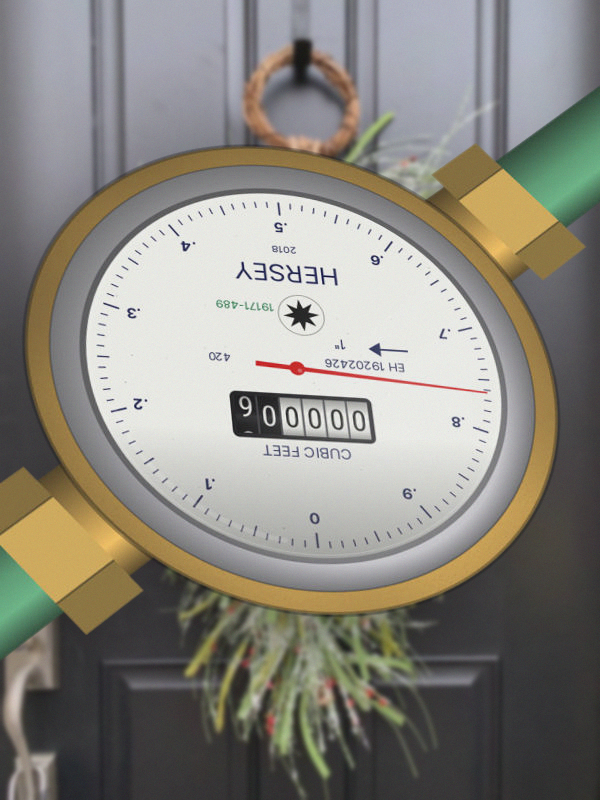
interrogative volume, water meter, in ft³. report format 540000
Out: 5.76
